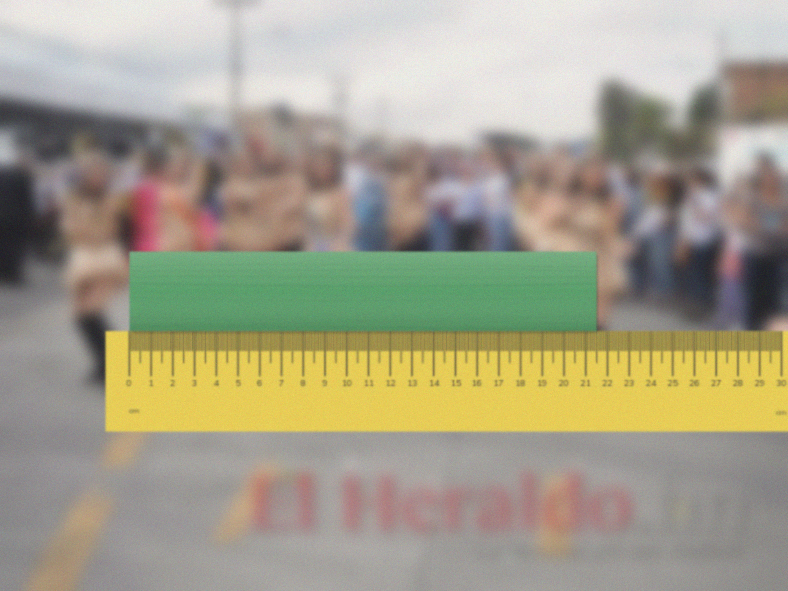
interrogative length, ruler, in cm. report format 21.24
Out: 21.5
